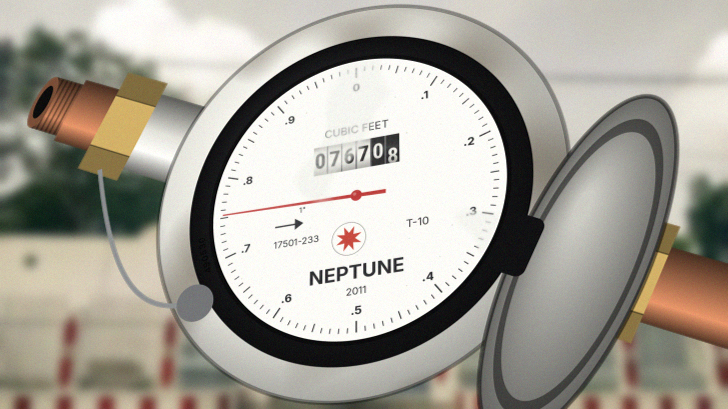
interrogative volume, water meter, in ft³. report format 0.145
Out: 76707.75
